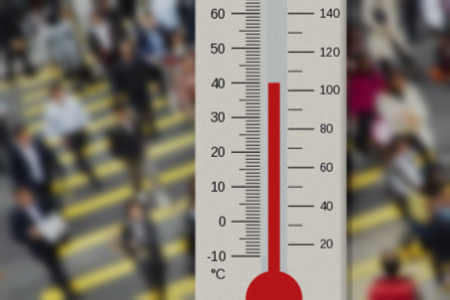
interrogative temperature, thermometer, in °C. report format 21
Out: 40
